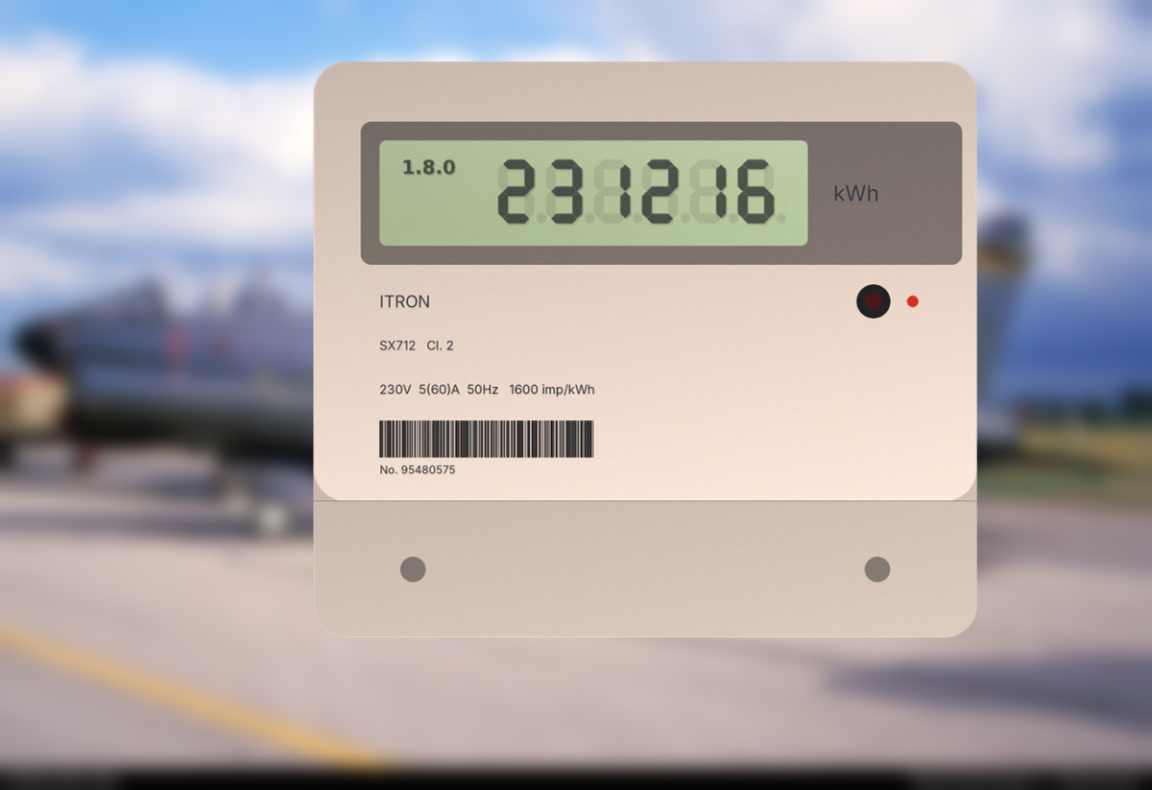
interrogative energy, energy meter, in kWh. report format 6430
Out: 231216
